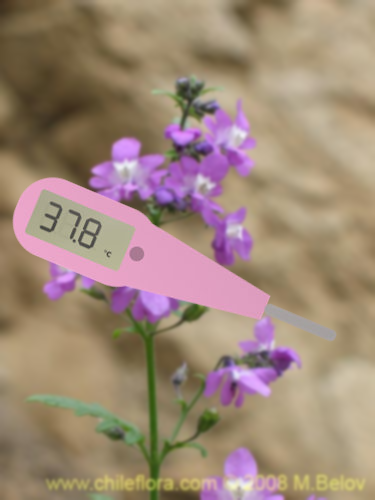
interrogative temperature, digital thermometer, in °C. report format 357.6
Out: 37.8
